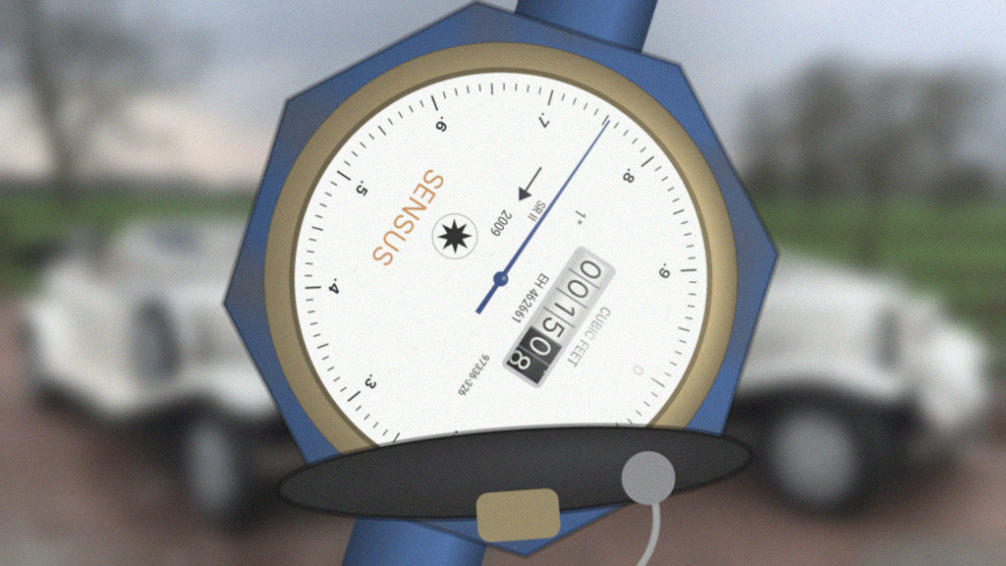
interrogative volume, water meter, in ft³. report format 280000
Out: 1507.75
